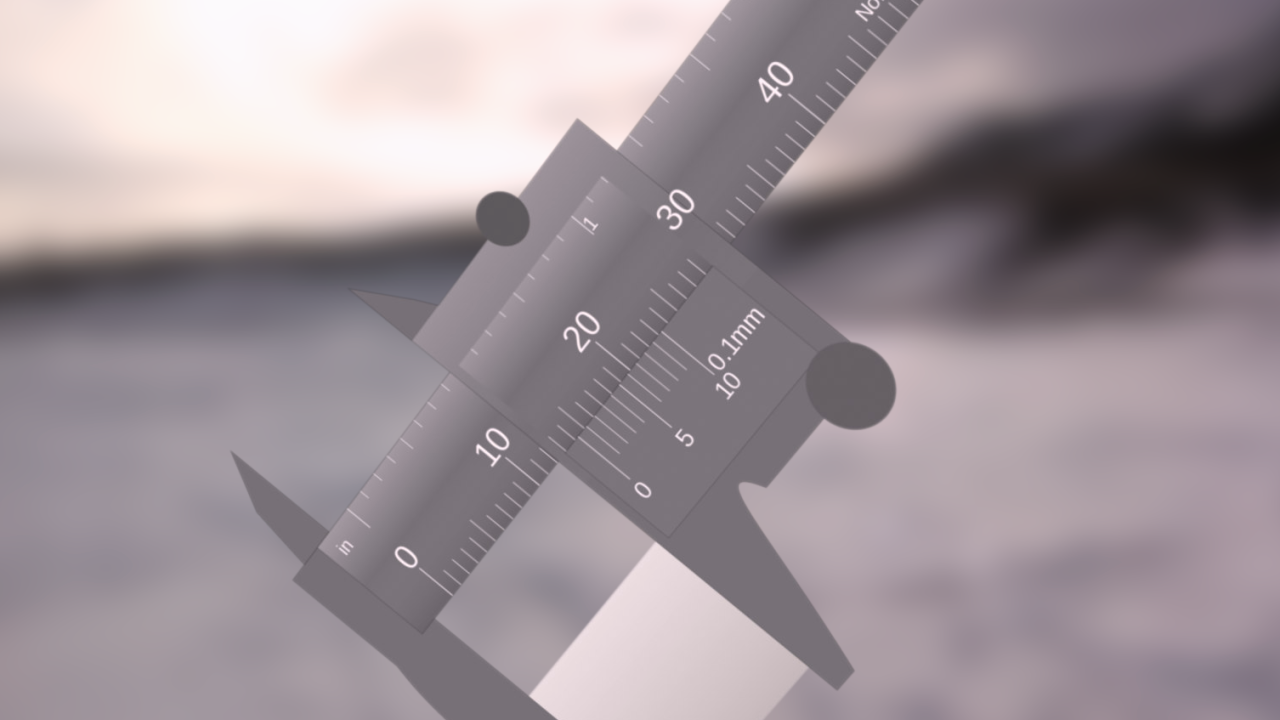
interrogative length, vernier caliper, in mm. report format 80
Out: 14.3
